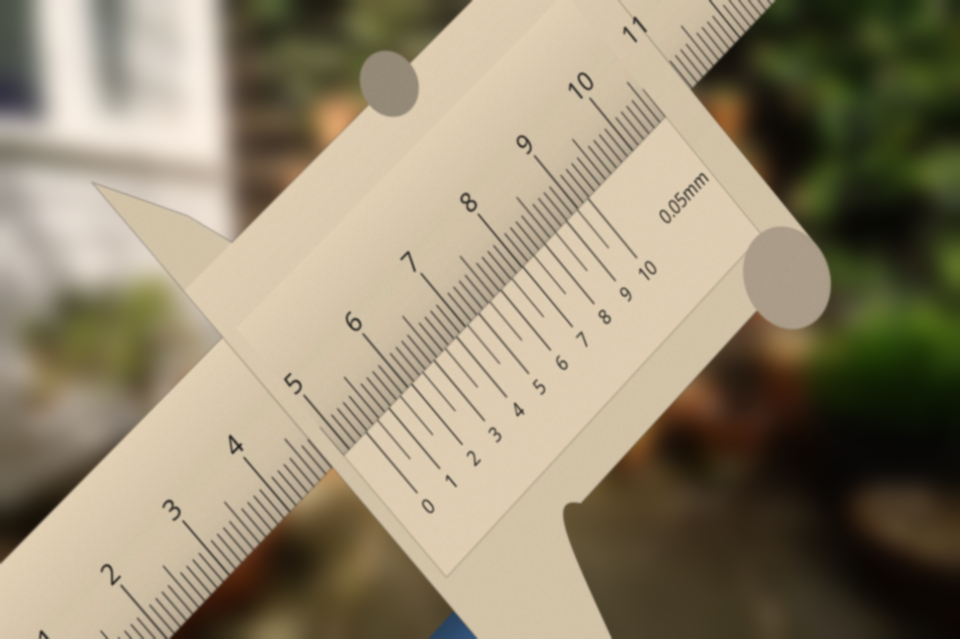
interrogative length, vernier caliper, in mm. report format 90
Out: 52.8
